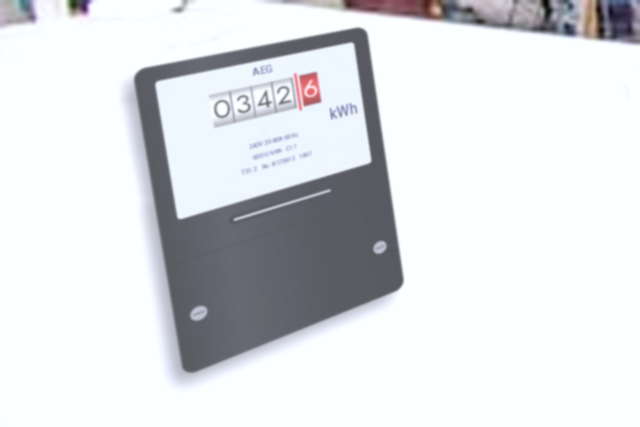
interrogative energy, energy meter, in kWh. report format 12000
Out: 342.6
